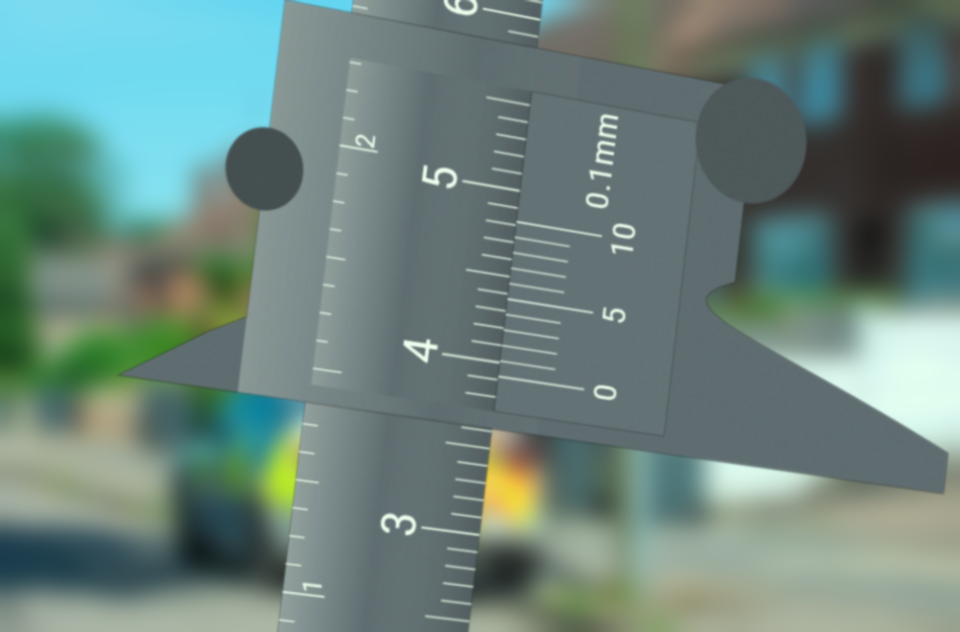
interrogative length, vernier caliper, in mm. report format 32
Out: 39.2
